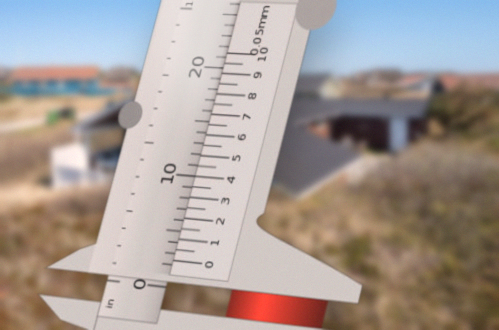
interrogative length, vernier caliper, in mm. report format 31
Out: 2.4
